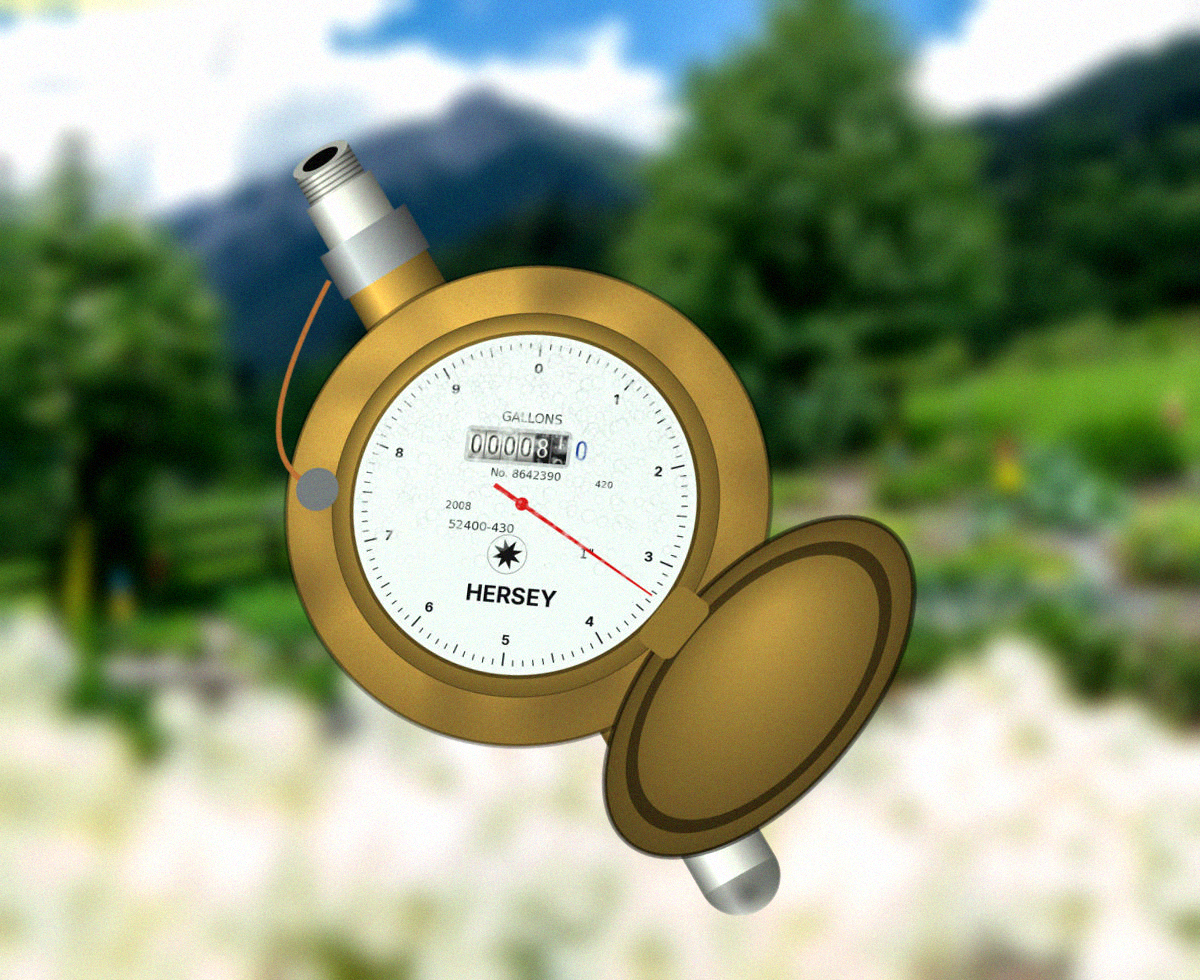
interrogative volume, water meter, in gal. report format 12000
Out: 813.3
